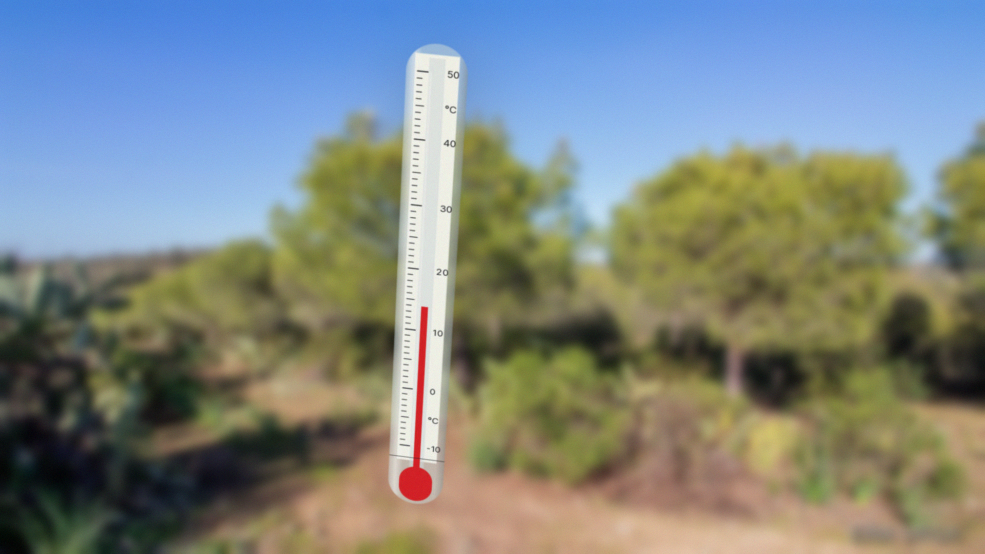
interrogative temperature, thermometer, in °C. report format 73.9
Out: 14
